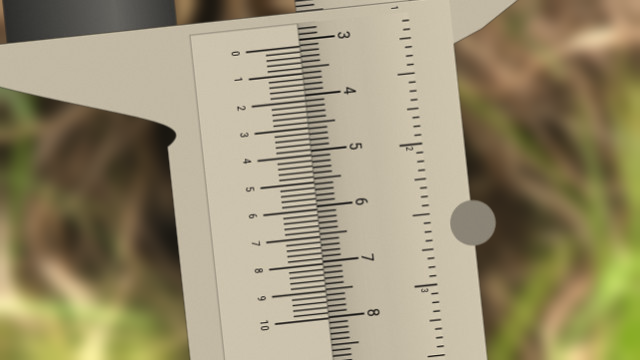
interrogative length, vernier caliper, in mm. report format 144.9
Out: 31.2
